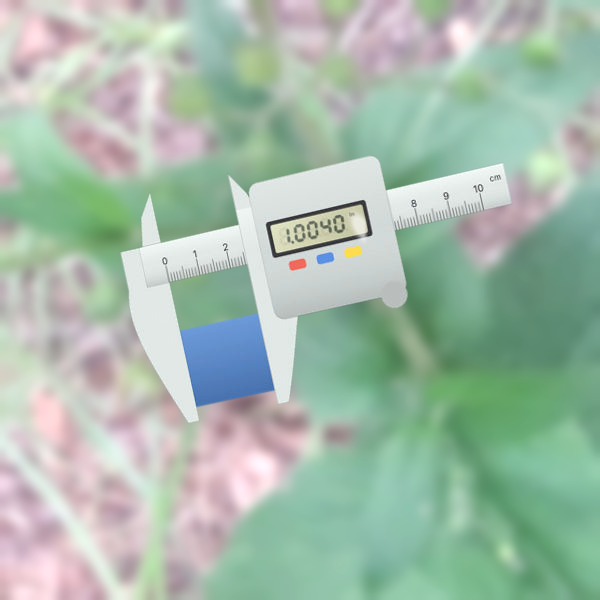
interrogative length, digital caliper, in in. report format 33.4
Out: 1.0040
